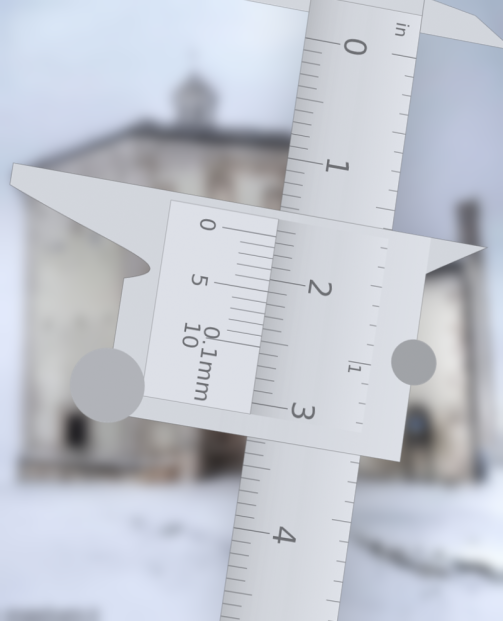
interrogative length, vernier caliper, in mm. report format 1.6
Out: 16.5
